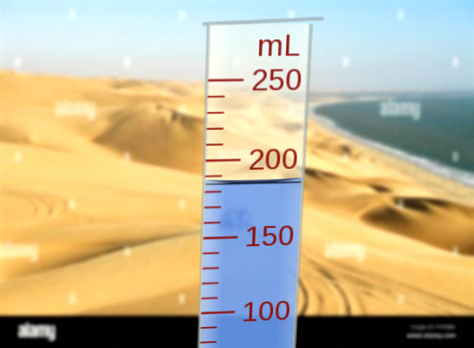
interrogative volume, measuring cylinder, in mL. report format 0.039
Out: 185
